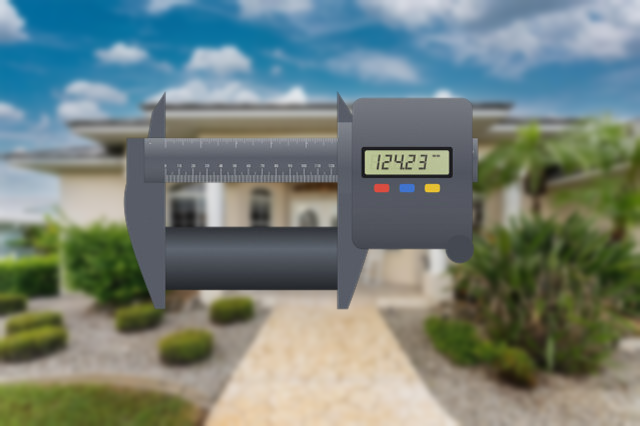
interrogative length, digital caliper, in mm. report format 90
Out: 124.23
